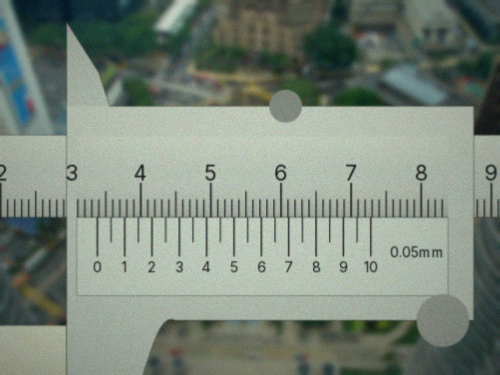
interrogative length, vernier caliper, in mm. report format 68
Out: 33.8
